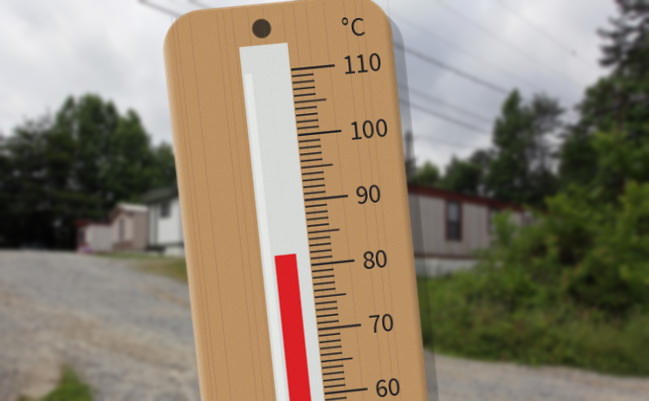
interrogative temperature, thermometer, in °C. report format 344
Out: 82
